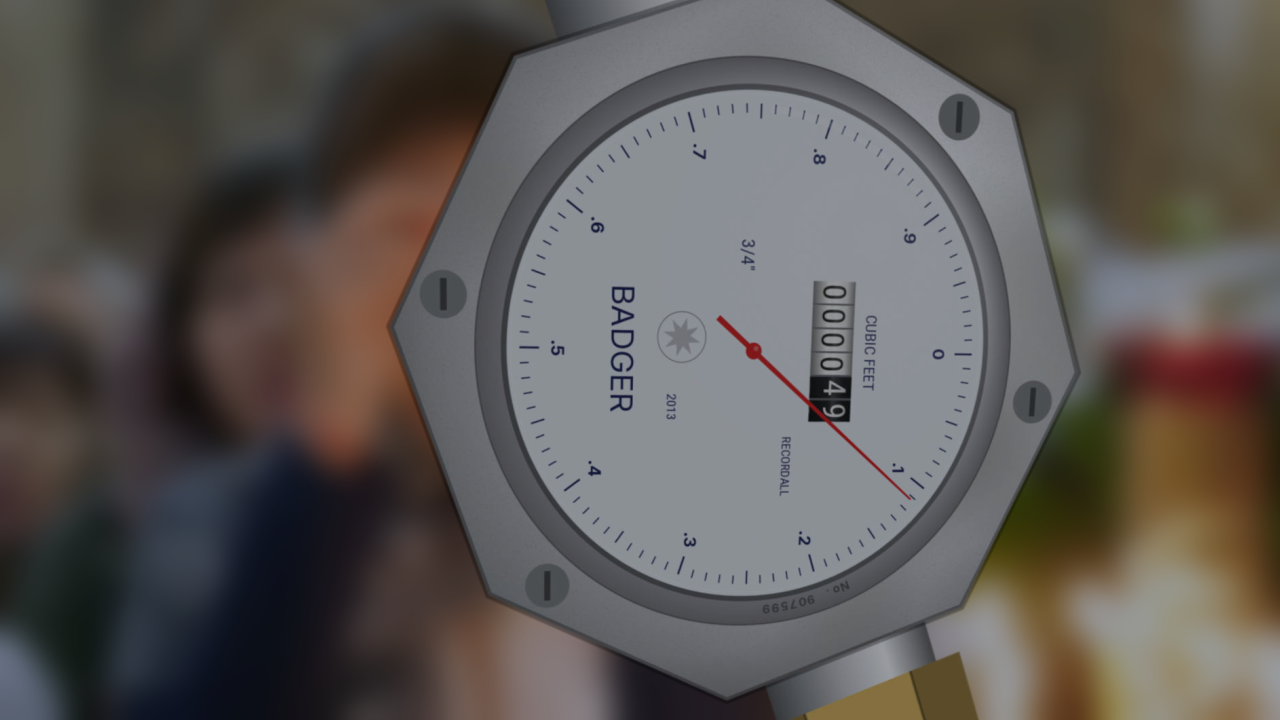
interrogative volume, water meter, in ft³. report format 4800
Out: 49.11
